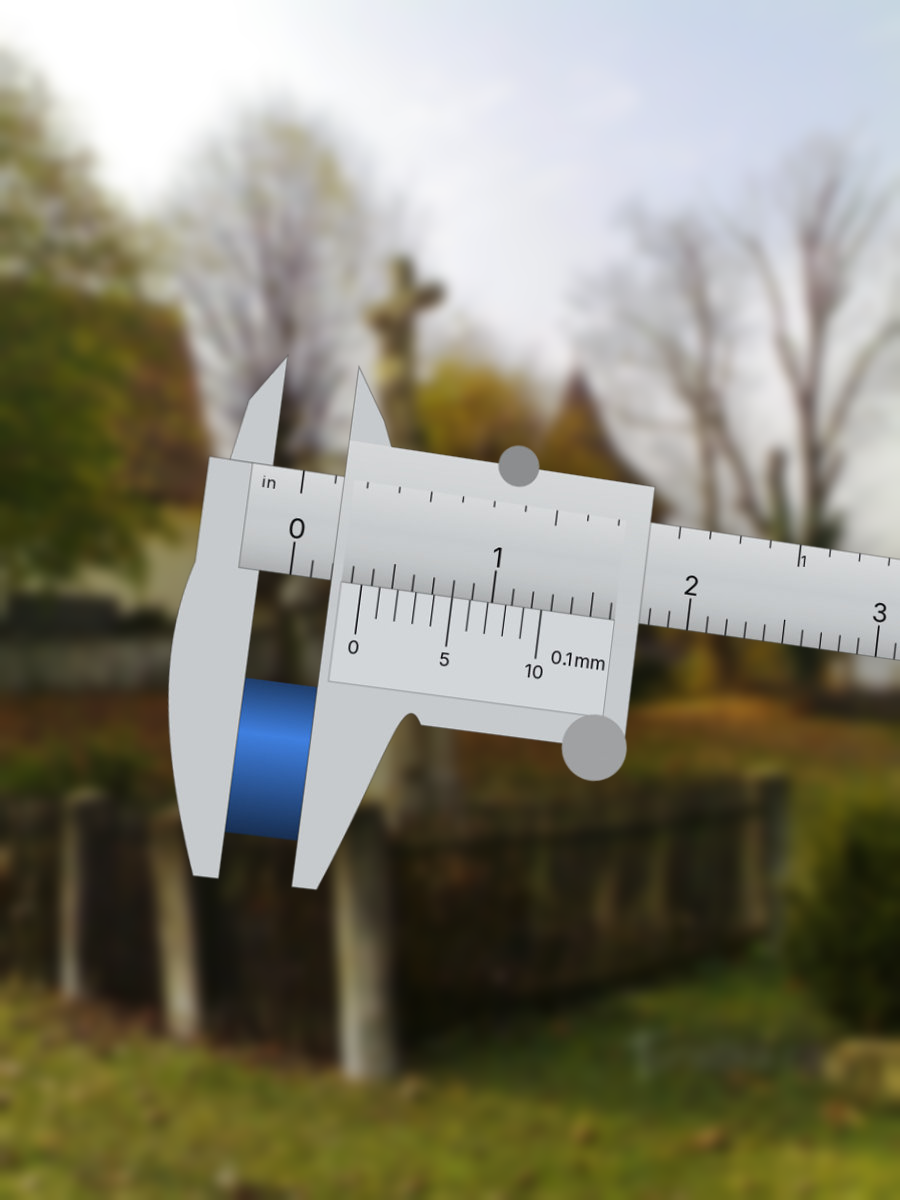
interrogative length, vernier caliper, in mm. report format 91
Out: 3.5
